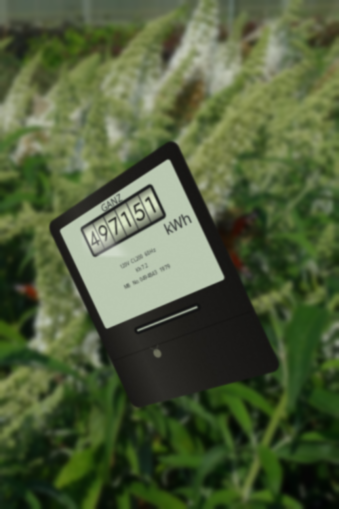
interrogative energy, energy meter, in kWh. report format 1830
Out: 497151
